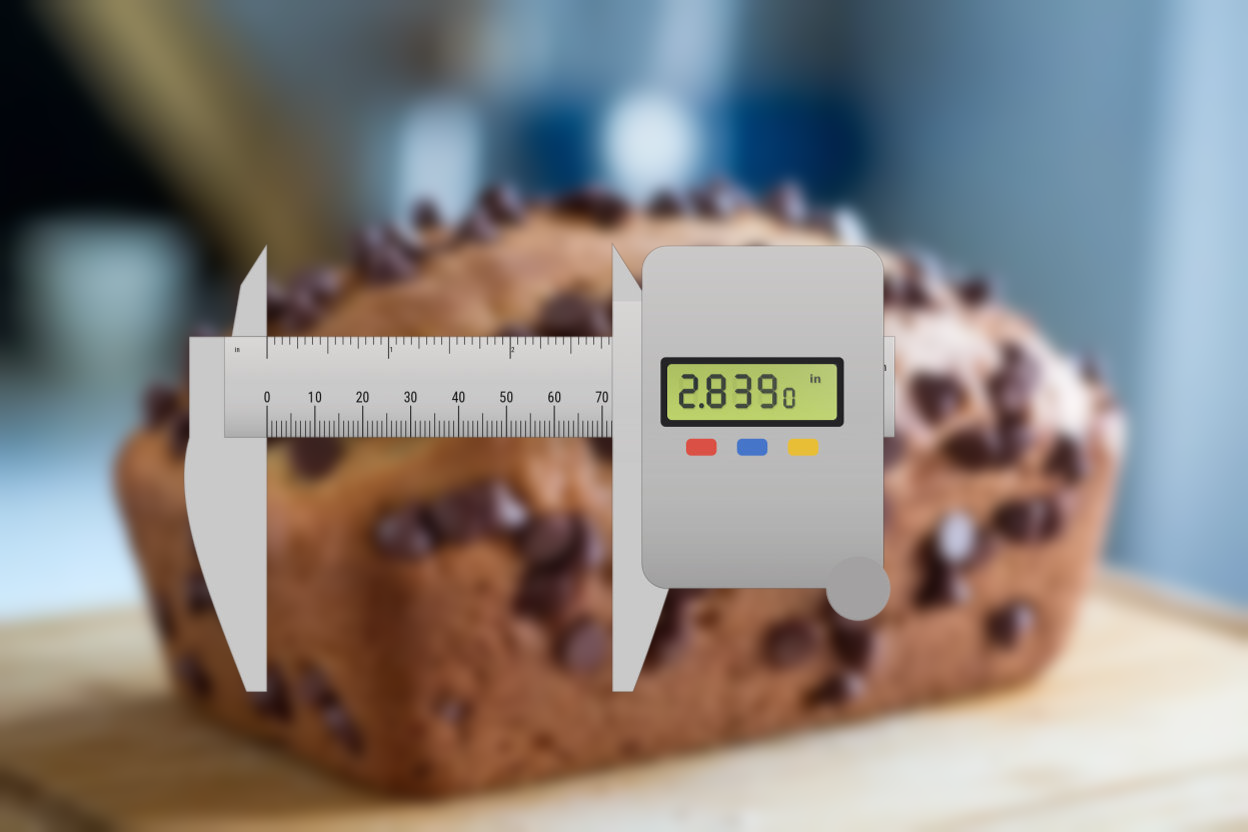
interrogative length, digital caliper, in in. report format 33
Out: 2.8390
